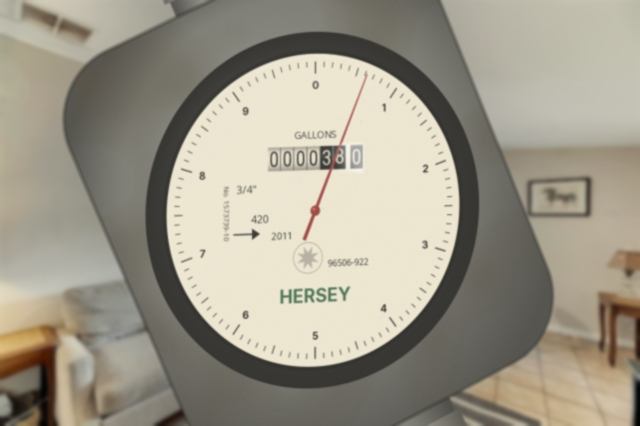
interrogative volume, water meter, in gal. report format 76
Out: 380.6
